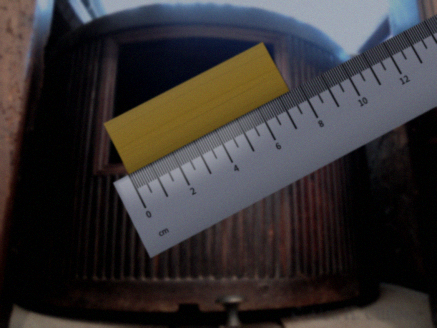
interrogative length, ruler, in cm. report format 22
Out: 7.5
